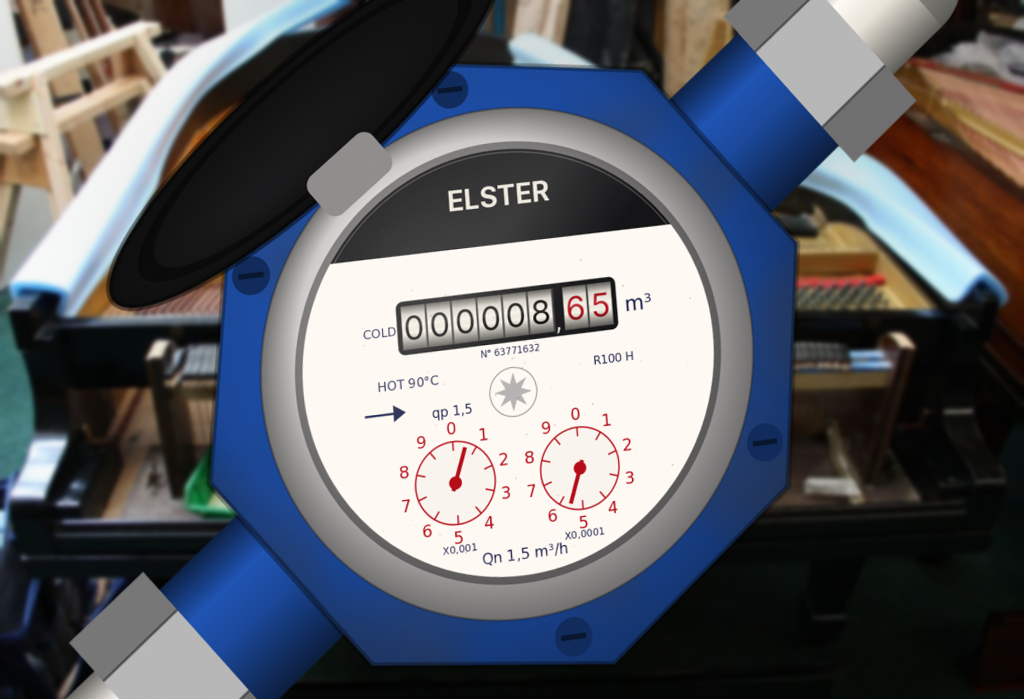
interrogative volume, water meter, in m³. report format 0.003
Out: 8.6505
